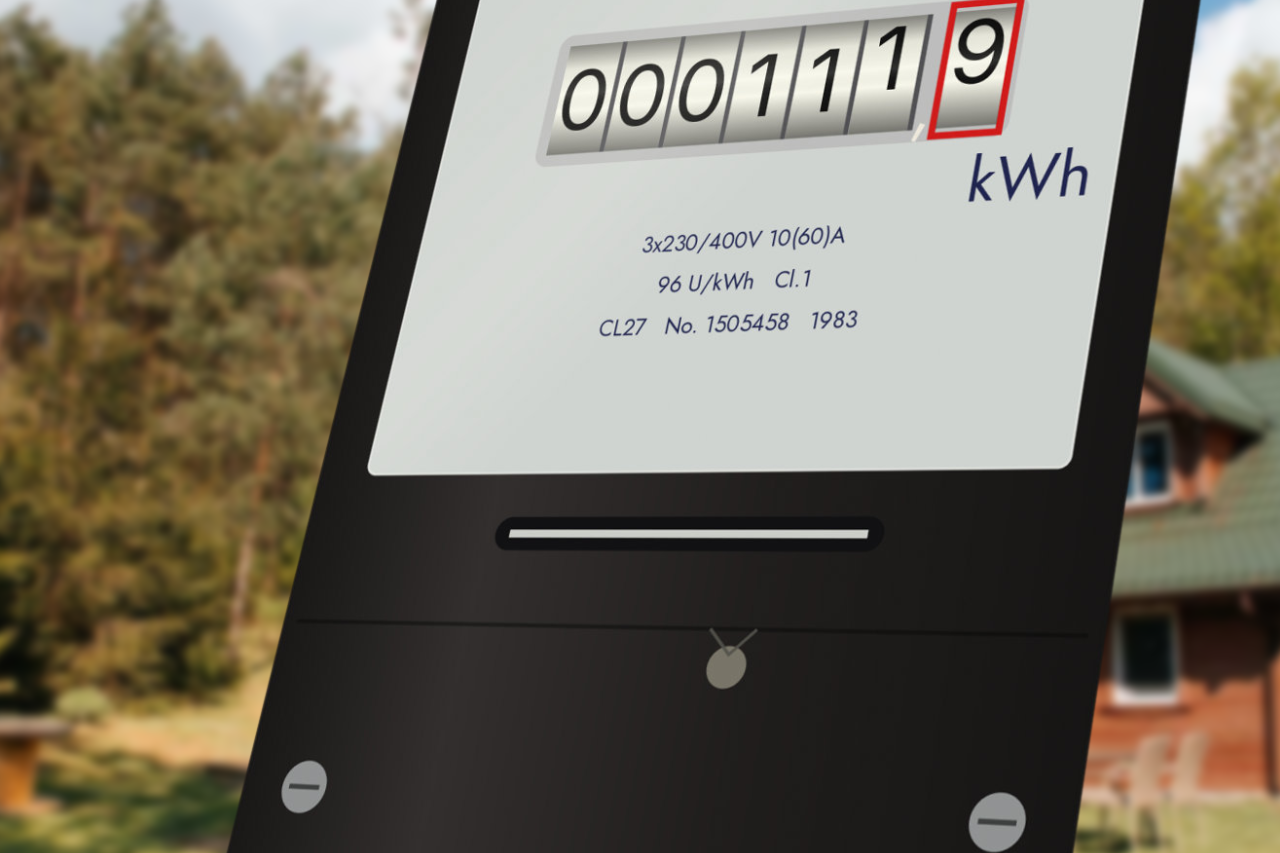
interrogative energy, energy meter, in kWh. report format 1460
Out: 111.9
